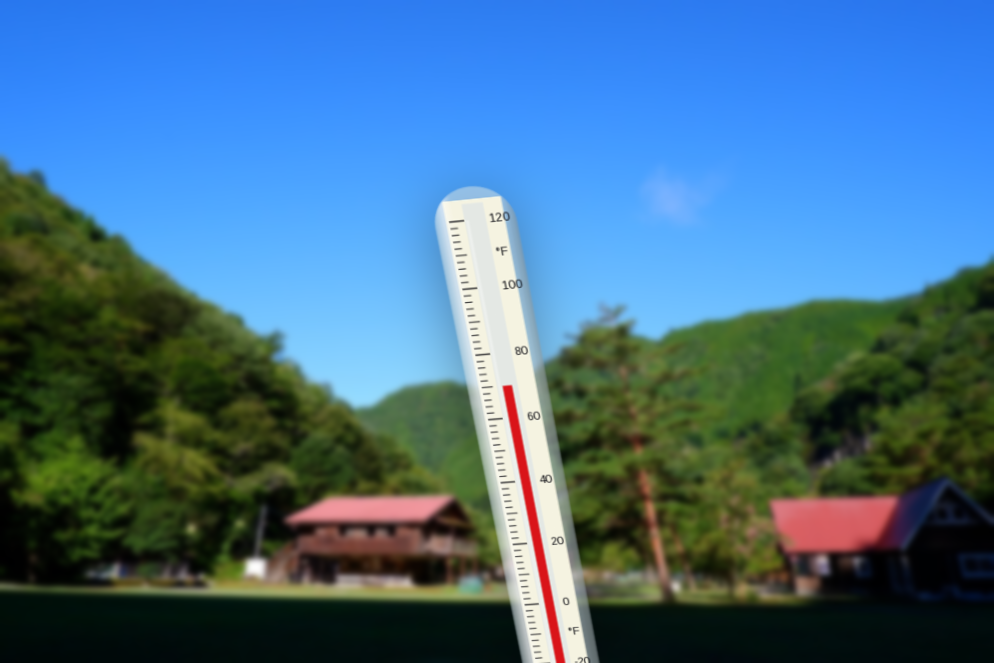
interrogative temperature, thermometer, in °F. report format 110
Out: 70
